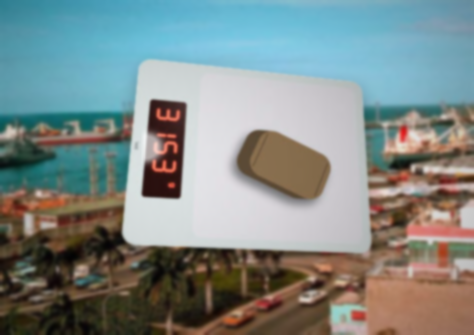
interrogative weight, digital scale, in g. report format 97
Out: 3153
